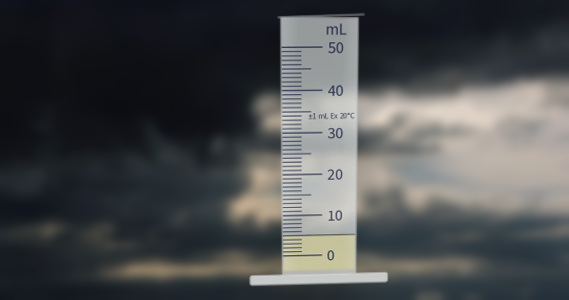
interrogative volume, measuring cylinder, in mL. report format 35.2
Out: 5
